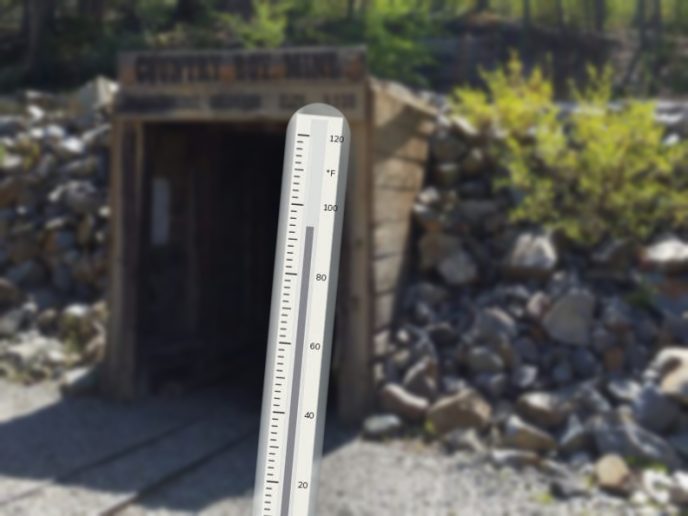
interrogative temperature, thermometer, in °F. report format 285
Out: 94
